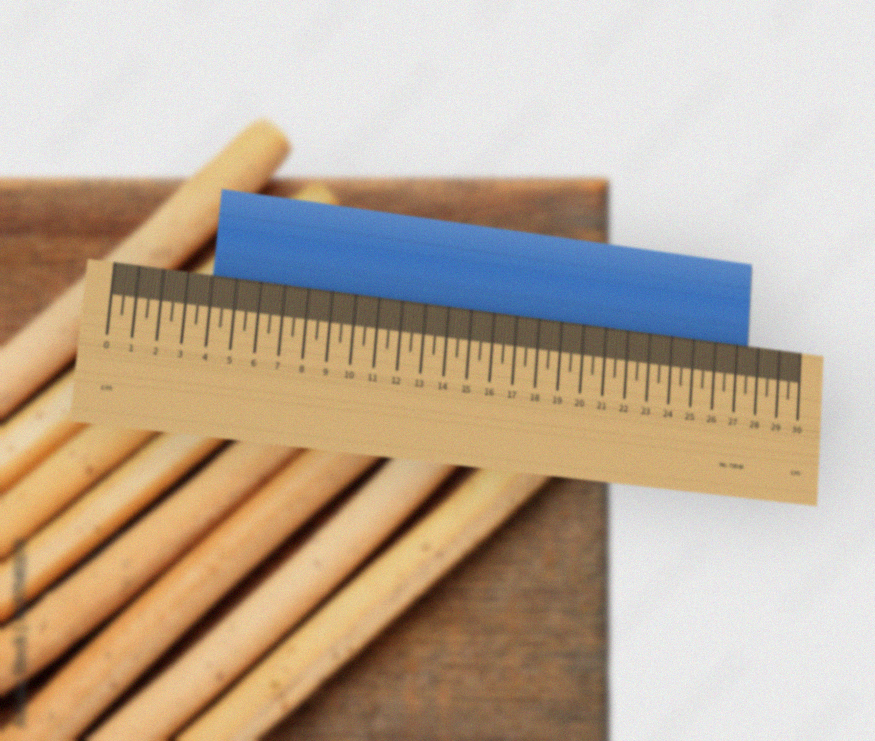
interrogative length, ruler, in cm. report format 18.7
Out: 23.5
